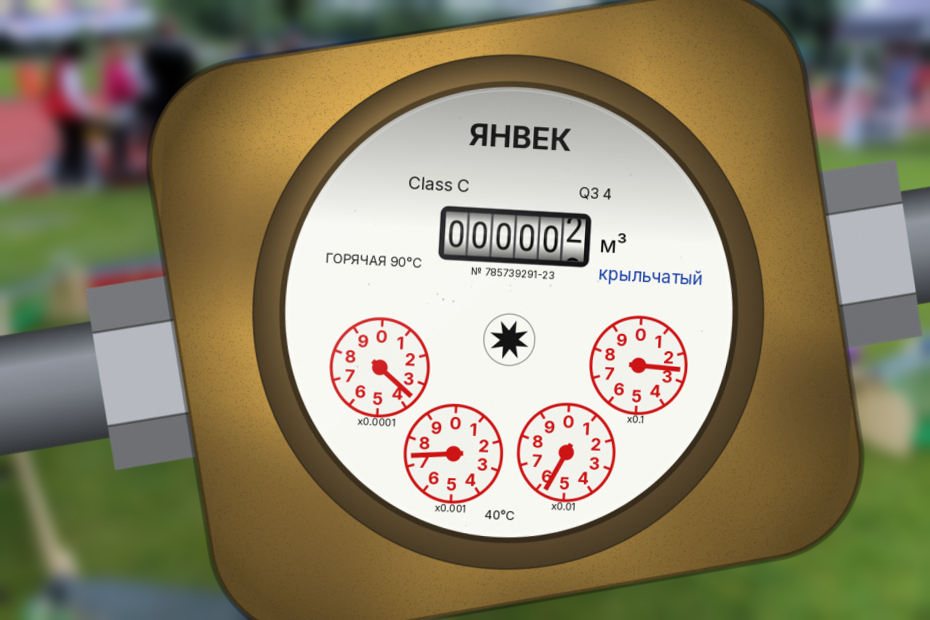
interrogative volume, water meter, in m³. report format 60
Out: 2.2573
